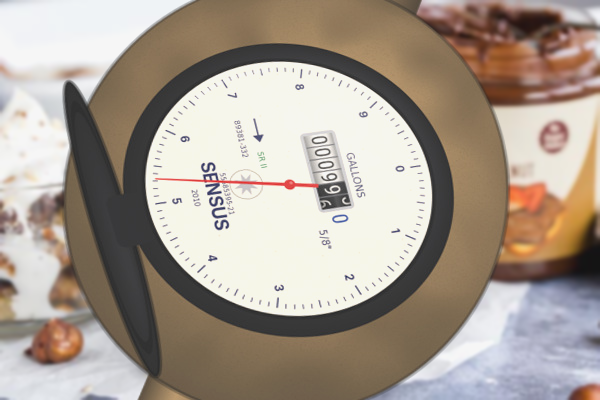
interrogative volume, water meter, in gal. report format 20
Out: 9955.3
